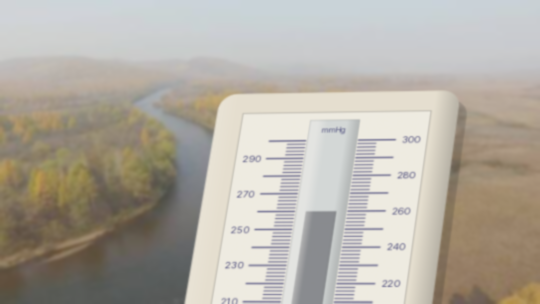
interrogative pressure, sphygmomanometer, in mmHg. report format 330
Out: 260
